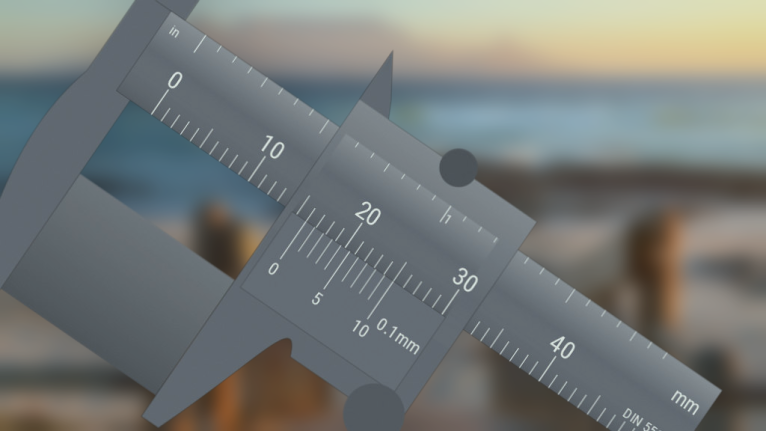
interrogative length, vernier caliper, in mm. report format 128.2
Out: 16.0
